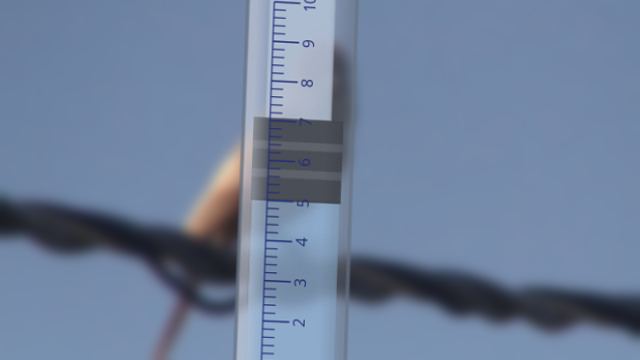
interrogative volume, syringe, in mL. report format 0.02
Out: 5
